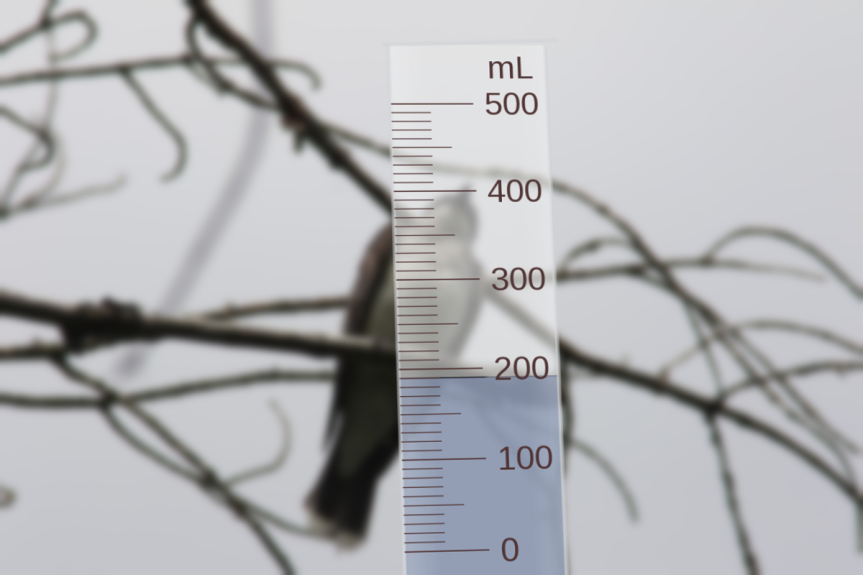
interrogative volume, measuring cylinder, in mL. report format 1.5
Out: 190
